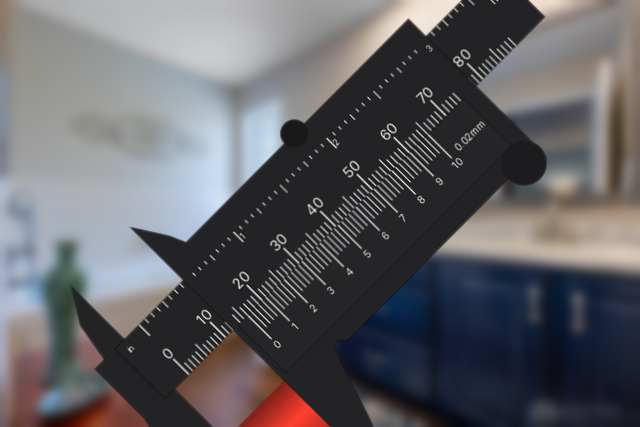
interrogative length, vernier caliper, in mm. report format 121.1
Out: 16.0
